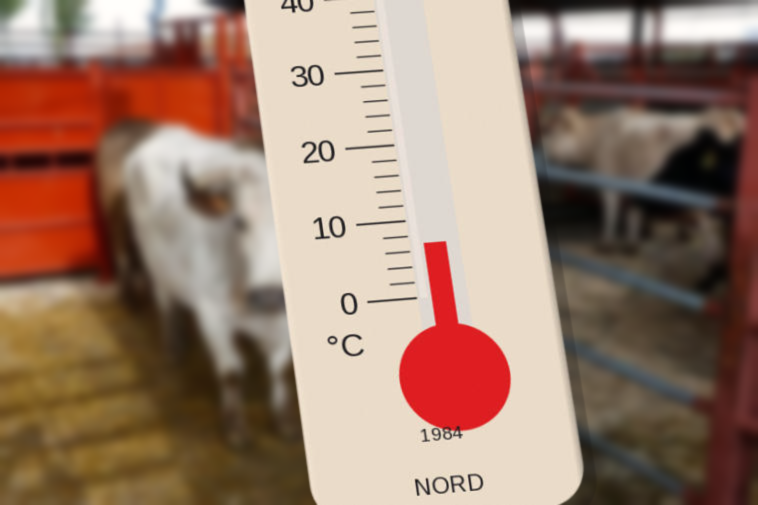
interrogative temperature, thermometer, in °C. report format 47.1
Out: 7
